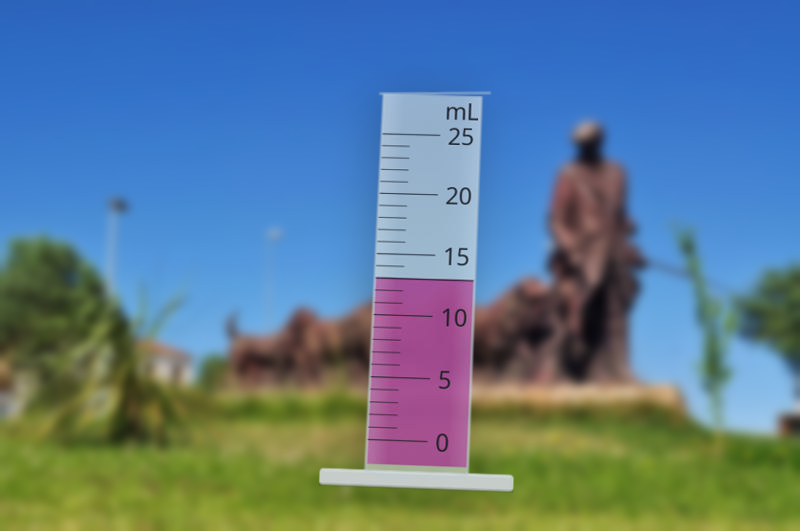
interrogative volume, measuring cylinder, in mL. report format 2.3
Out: 13
